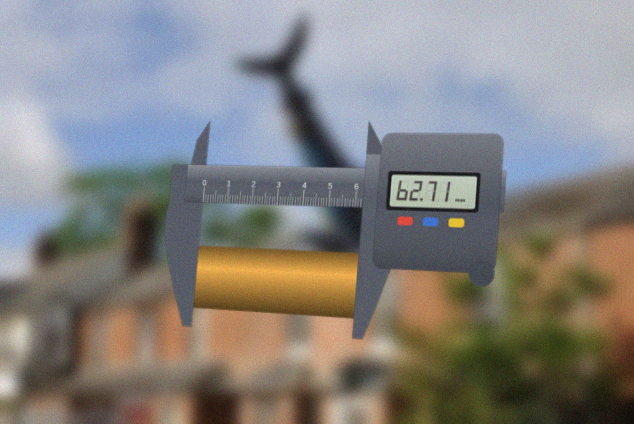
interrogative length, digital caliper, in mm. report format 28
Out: 62.71
